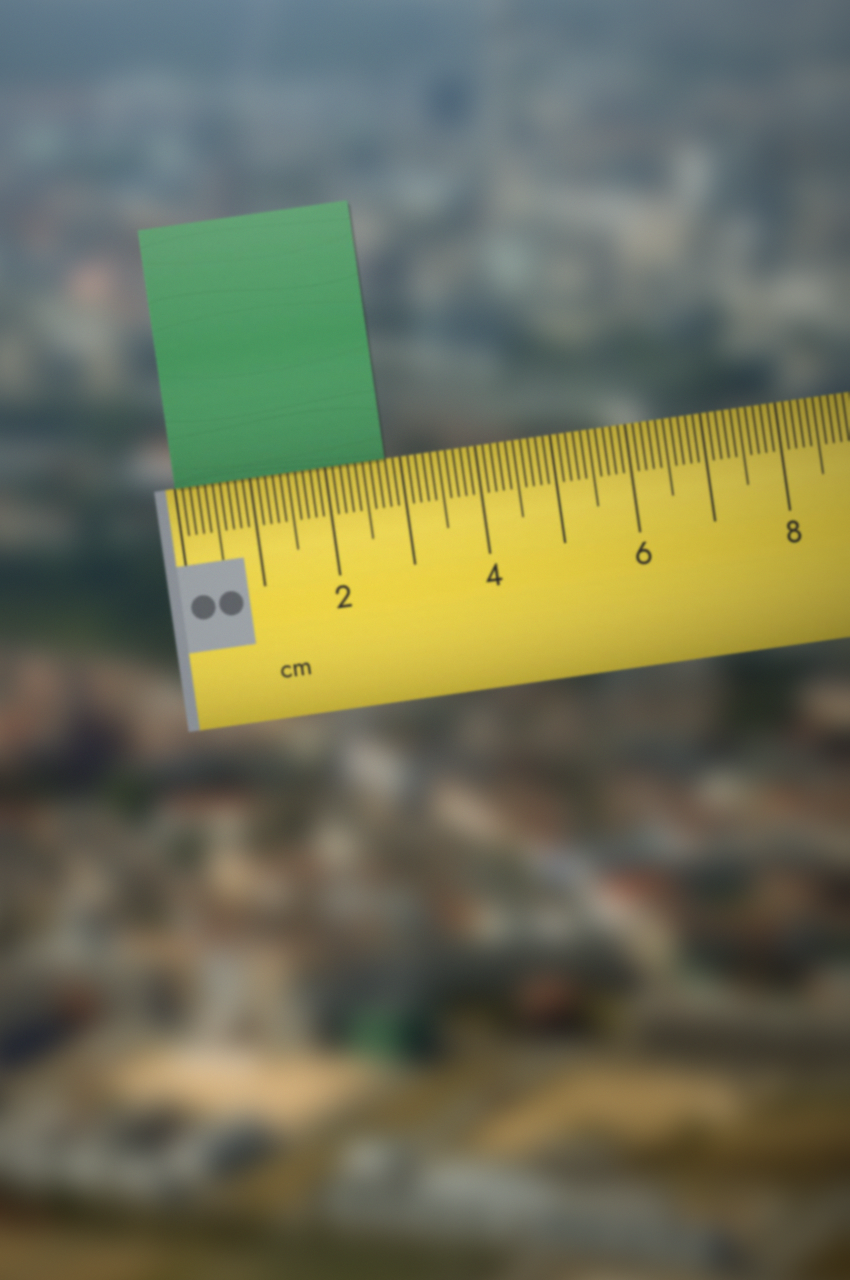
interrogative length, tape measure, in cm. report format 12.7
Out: 2.8
